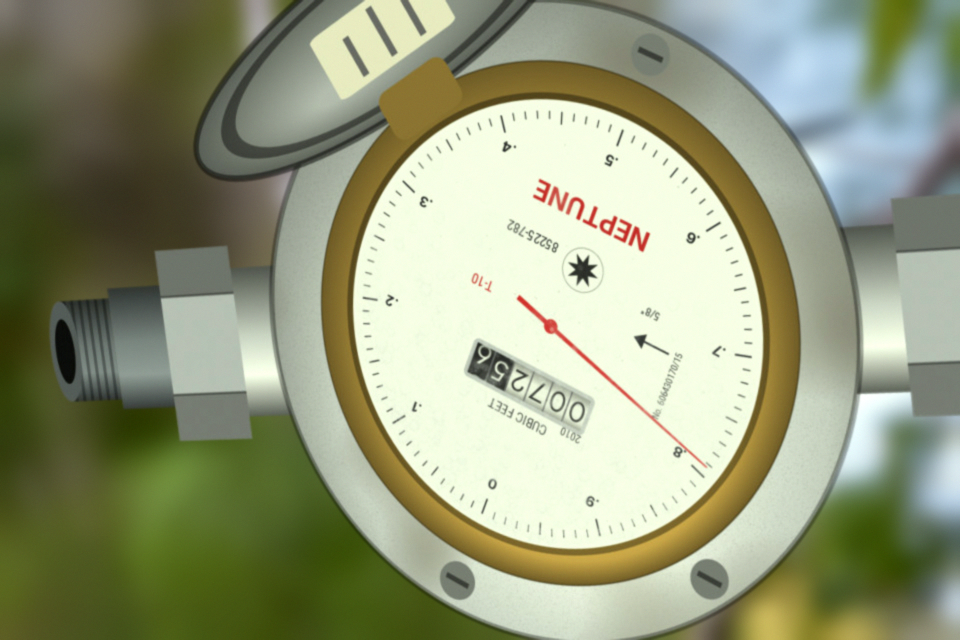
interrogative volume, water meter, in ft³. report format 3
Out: 7255.79
